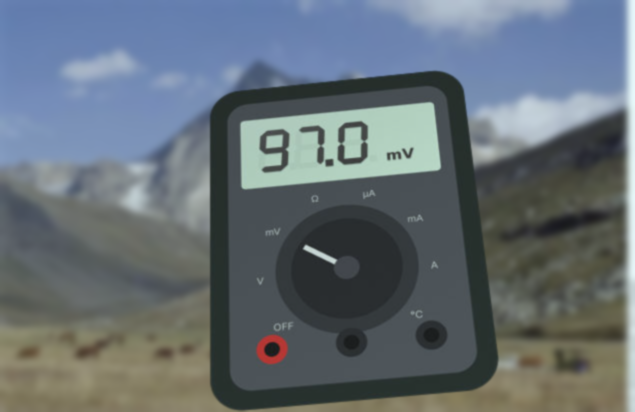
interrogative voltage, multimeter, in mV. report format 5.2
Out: 97.0
